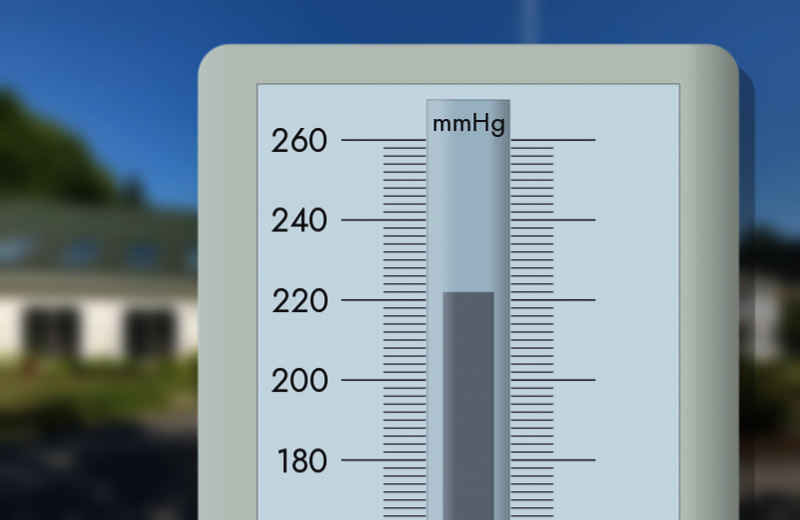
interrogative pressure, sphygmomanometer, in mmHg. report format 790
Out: 222
